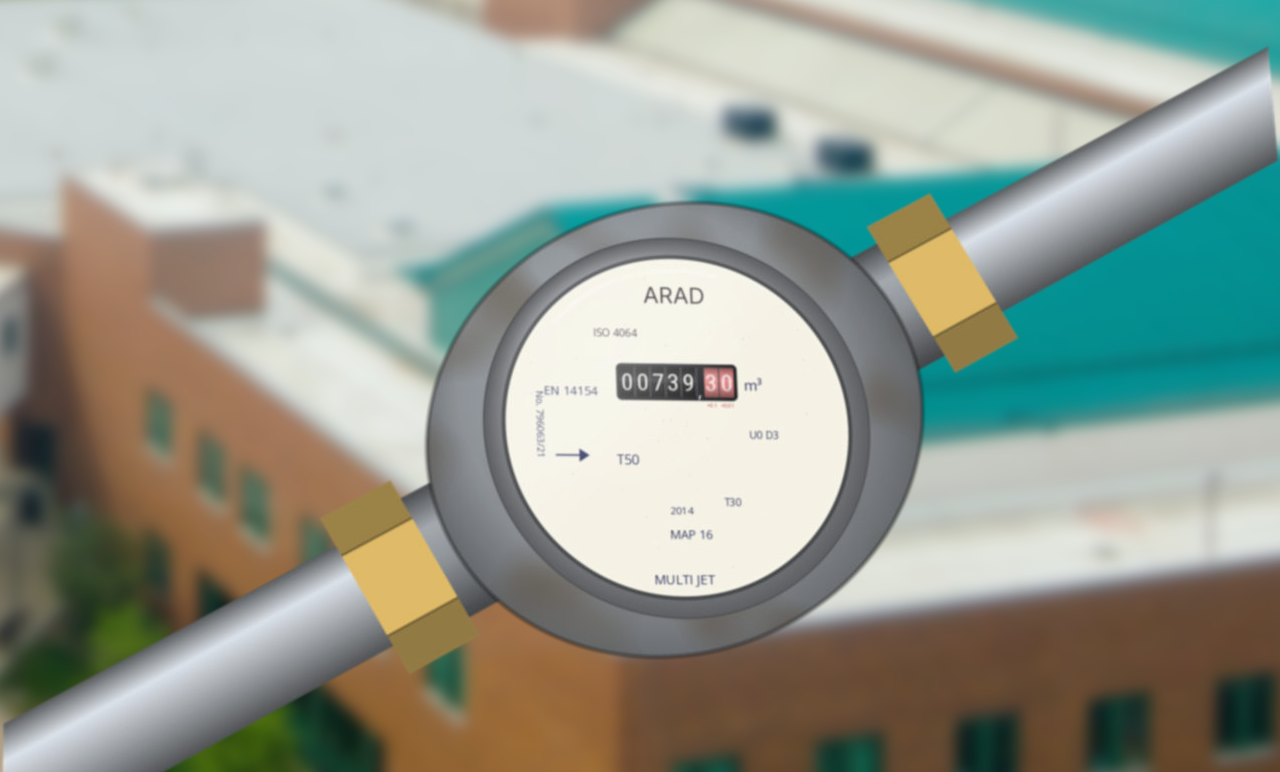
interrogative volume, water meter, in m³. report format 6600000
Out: 739.30
